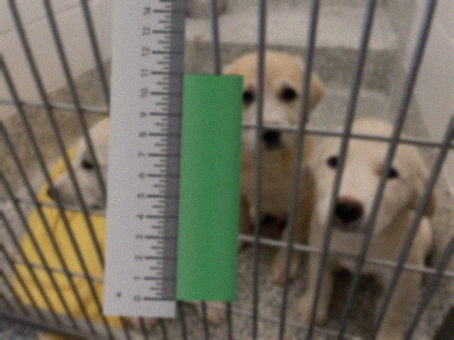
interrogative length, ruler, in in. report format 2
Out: 11
